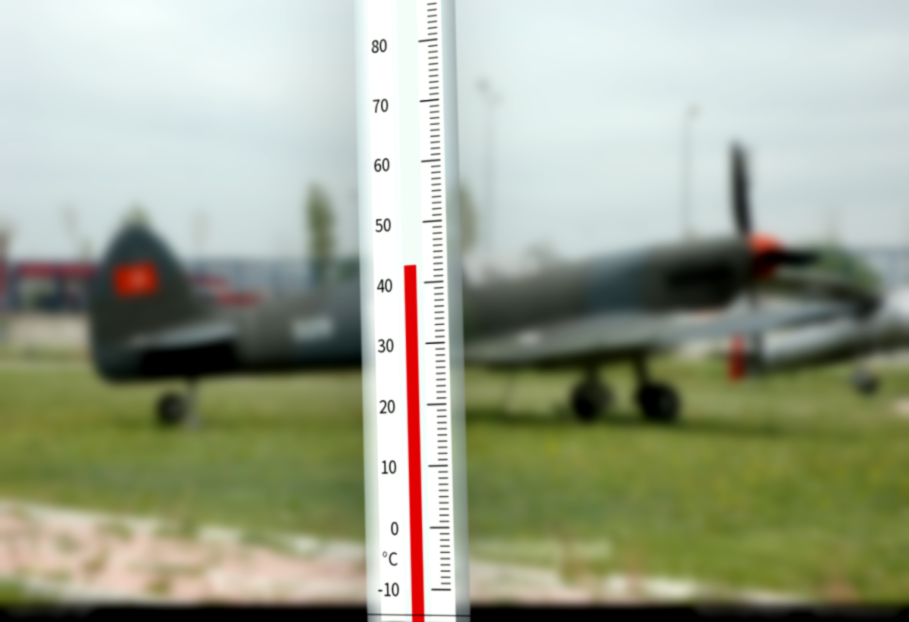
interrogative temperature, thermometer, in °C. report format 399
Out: 43
